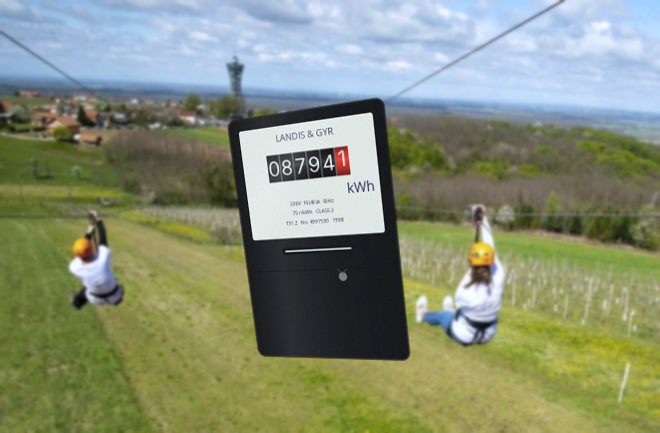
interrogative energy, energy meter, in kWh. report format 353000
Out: 8794.1
